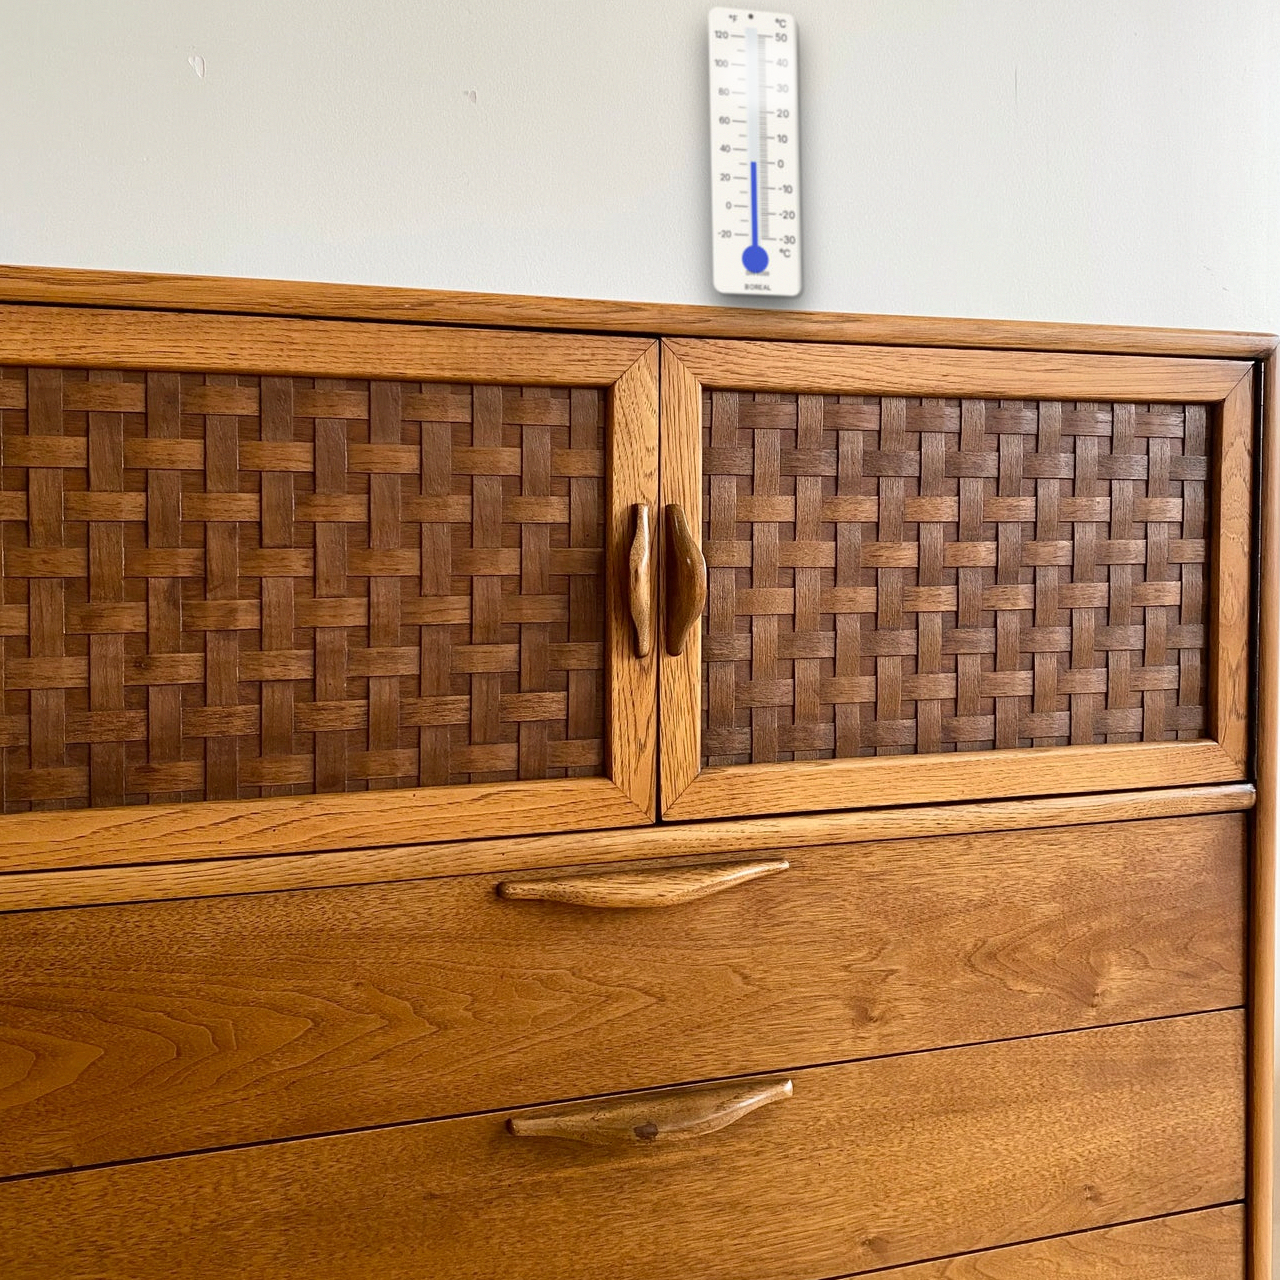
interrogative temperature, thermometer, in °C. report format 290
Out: 0
